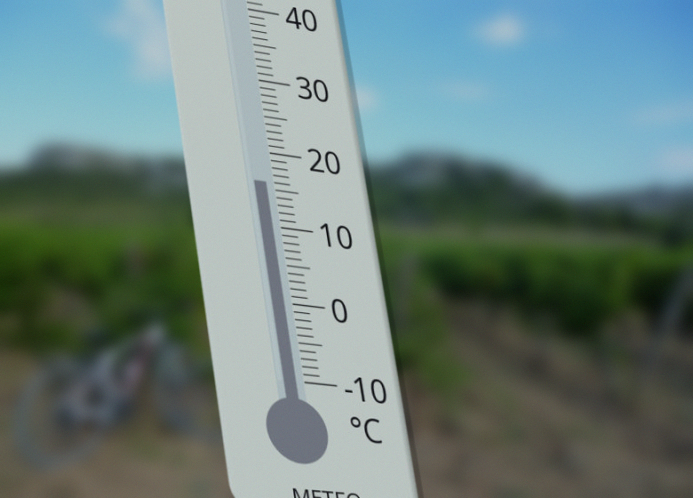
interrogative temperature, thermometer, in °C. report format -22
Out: 16
